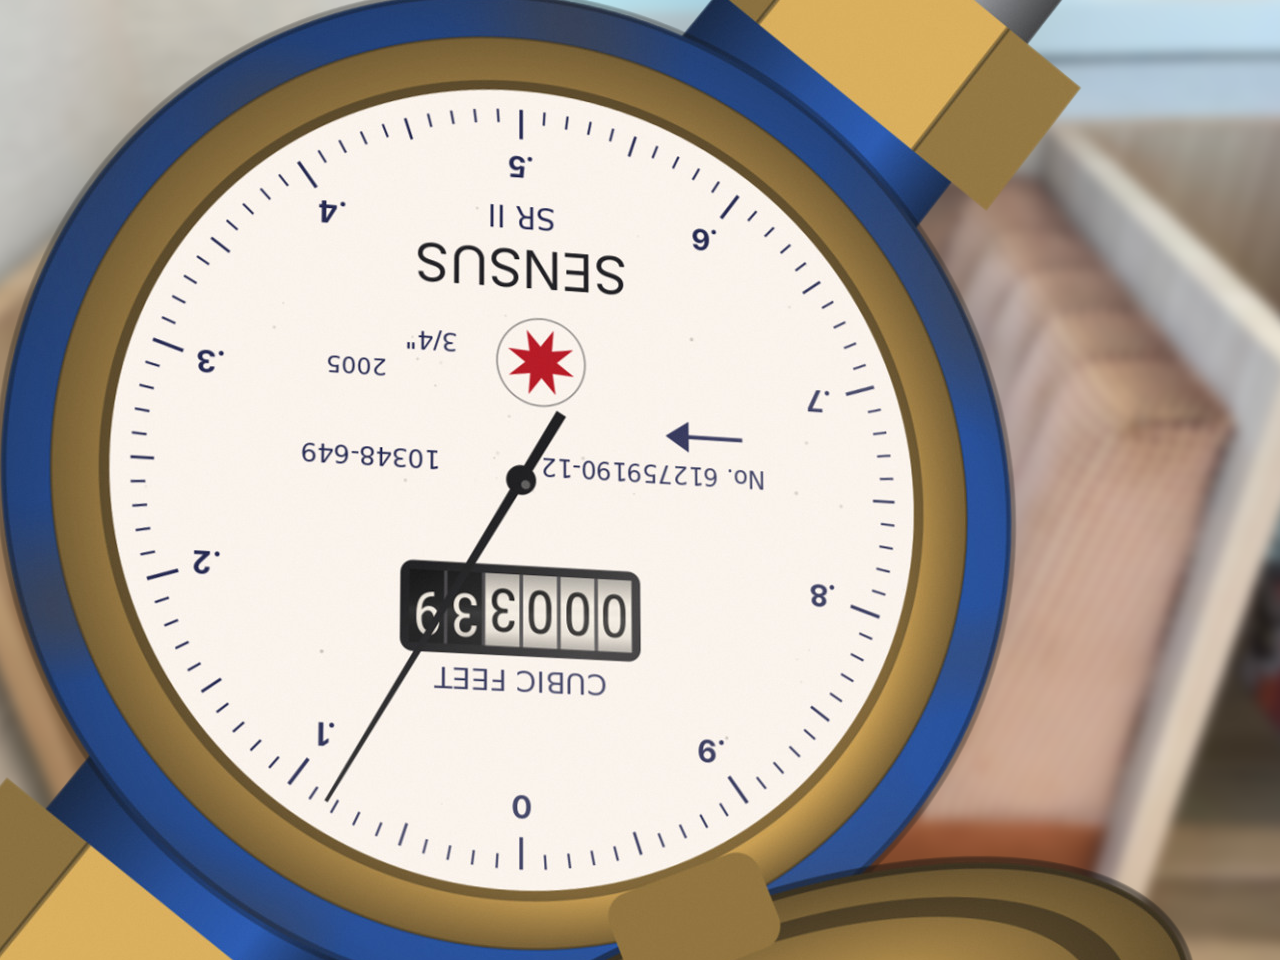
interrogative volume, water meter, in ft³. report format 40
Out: 339.08
